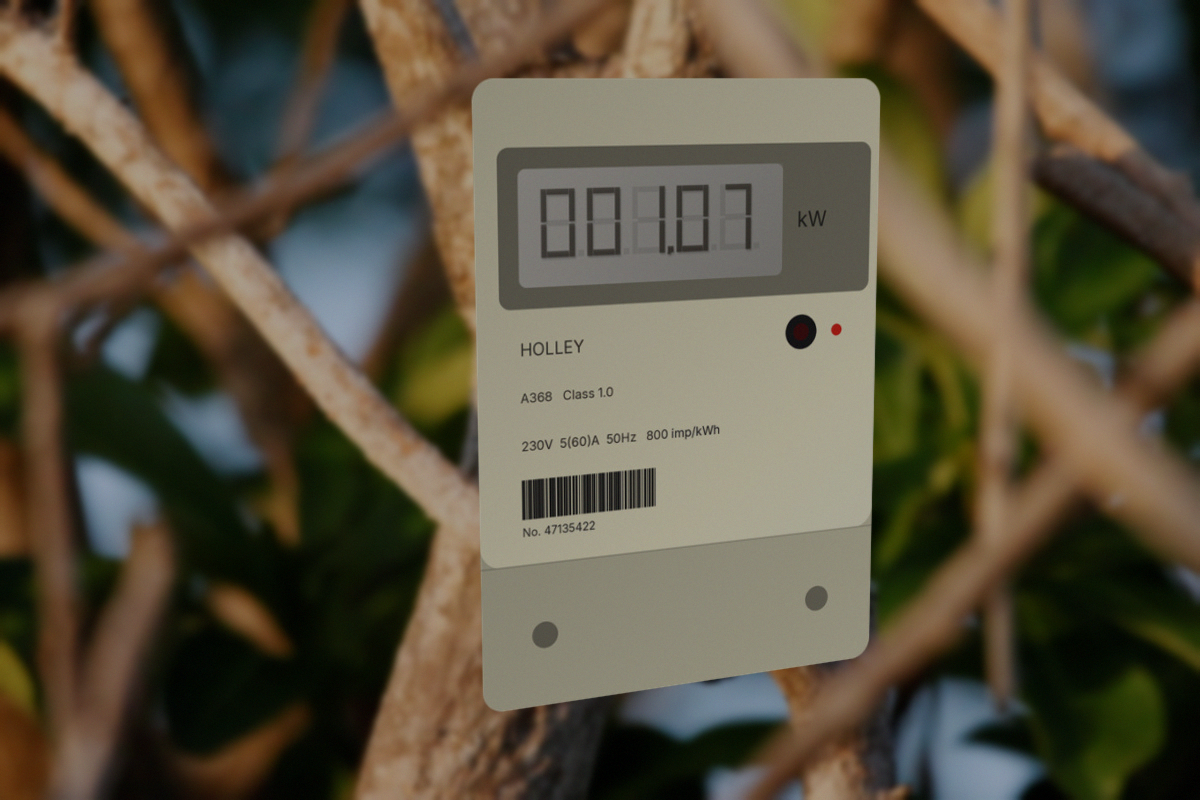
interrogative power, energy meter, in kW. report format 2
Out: 1.07
